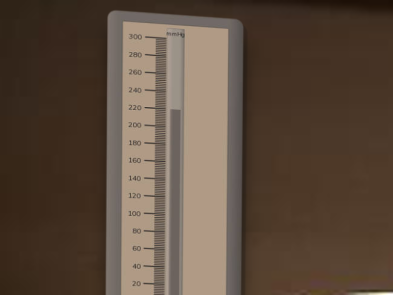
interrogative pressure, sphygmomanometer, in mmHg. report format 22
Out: 220
